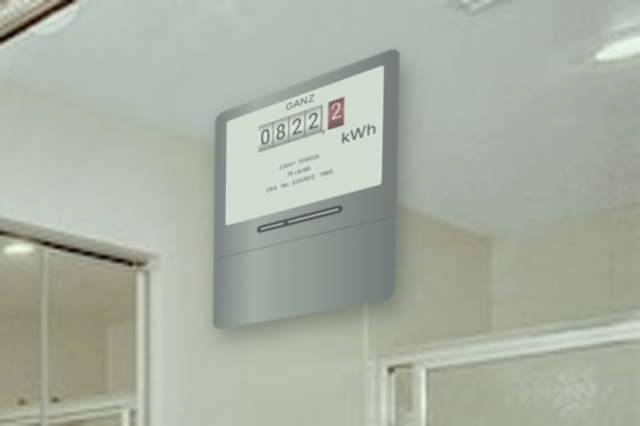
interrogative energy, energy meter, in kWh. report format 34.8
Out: 822.2
